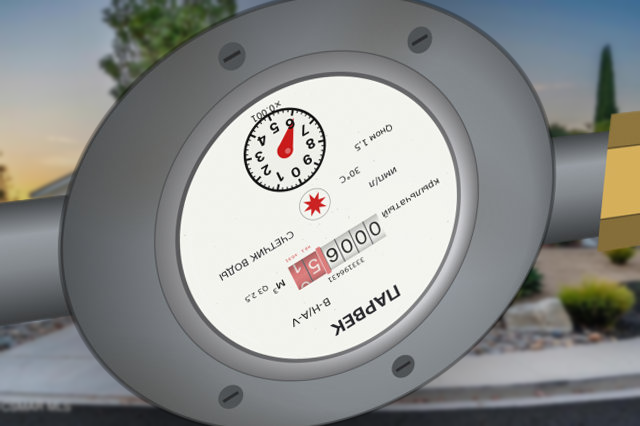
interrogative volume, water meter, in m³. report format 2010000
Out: 6.506
